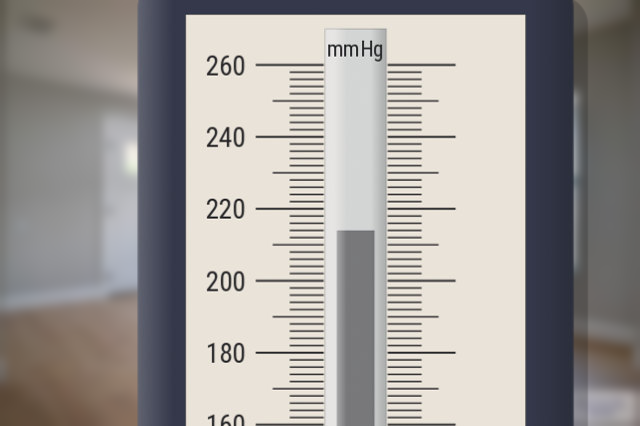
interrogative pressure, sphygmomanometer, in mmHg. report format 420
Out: 214
